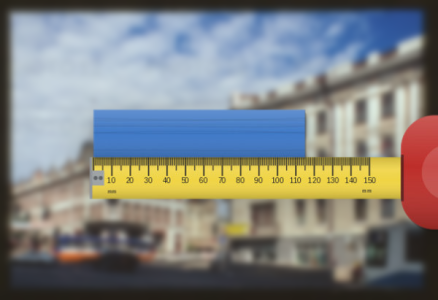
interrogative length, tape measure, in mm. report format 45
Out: 115
